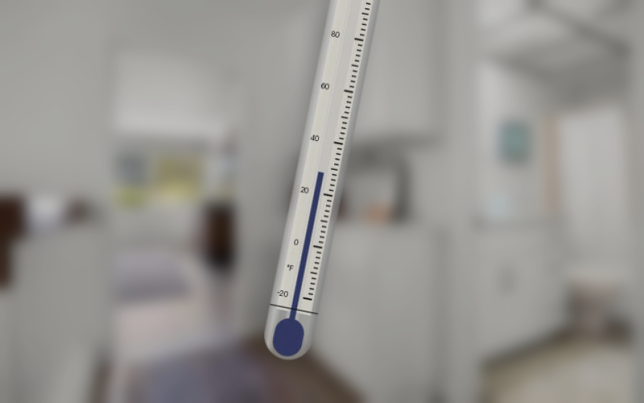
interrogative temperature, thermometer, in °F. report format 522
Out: 28
